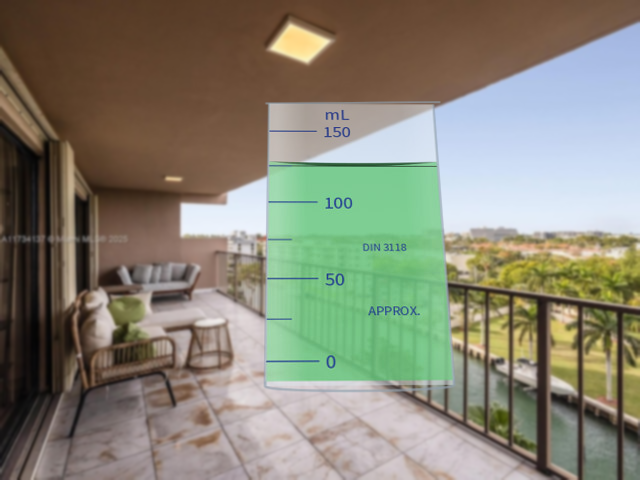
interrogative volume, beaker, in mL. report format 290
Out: 125
